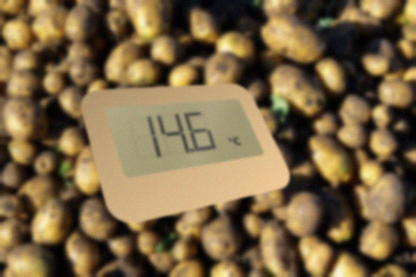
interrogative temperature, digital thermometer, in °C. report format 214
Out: 14.6
